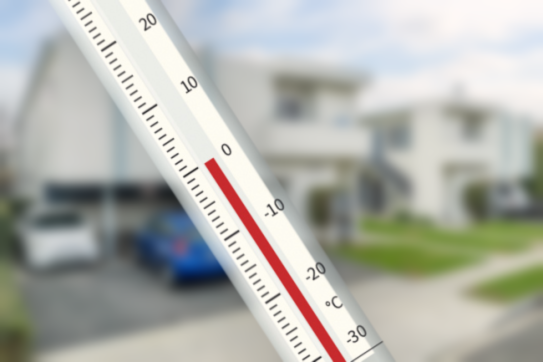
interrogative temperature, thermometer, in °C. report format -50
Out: 0
